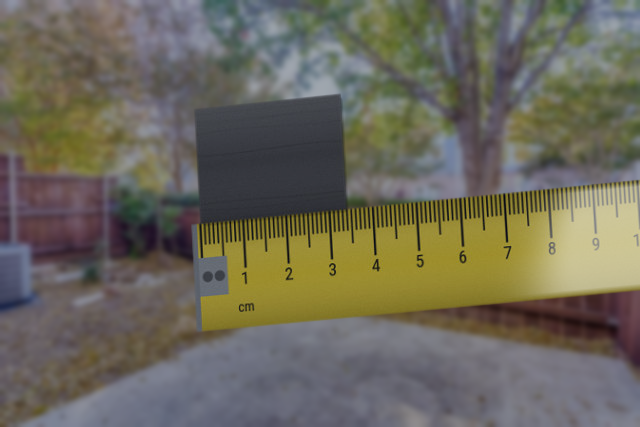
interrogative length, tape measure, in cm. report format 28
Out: 3.4
